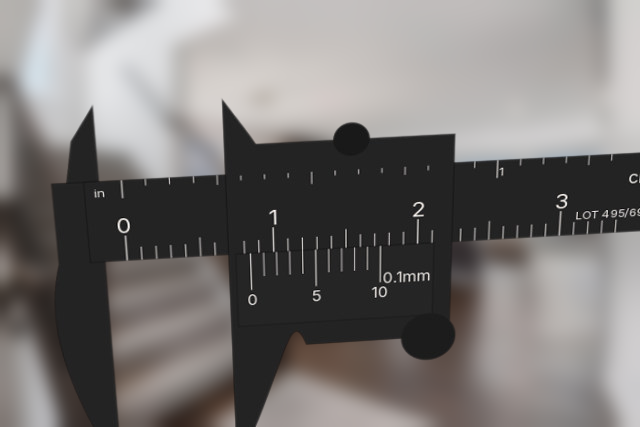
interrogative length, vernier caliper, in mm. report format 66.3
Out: 8.4
